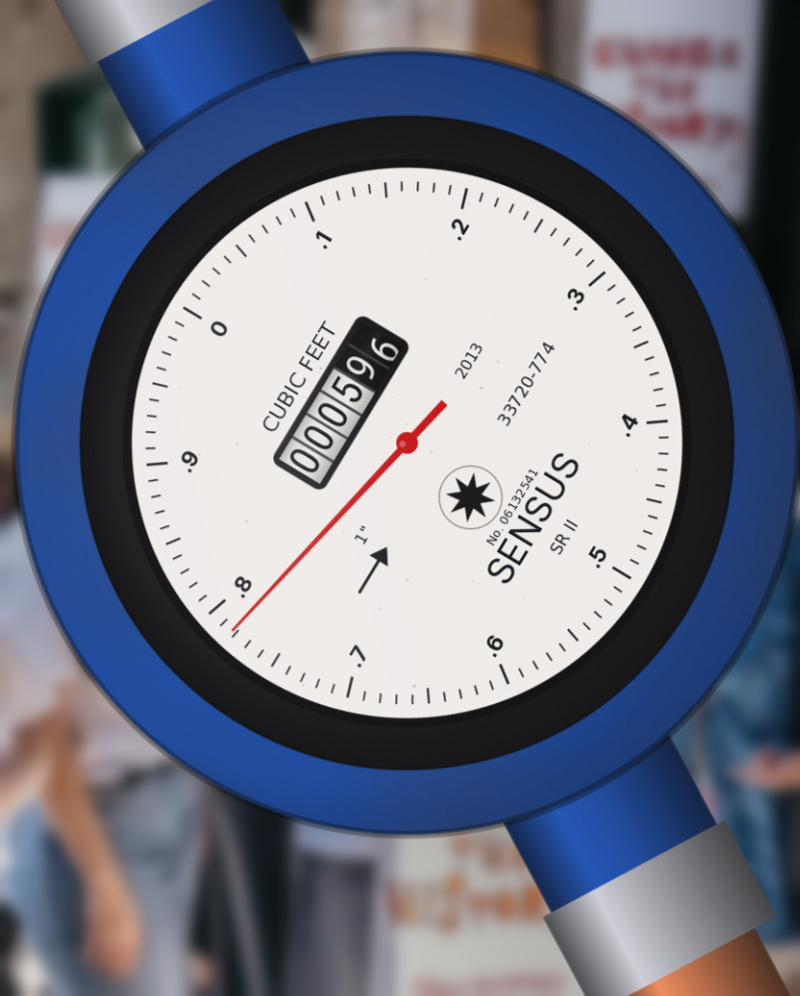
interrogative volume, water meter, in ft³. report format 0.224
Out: 595.78
